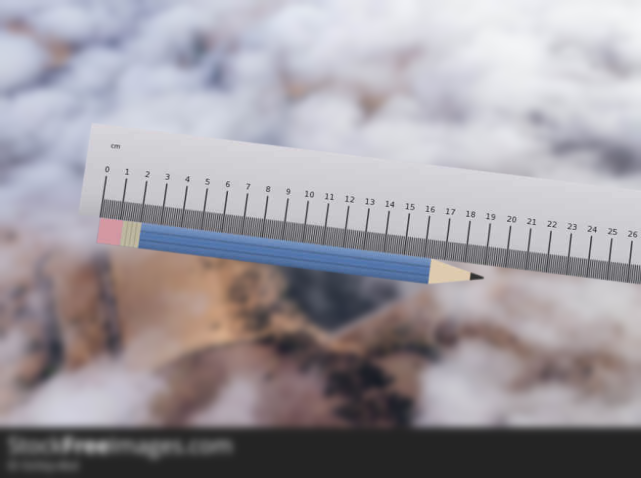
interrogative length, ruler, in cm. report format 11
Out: 19
